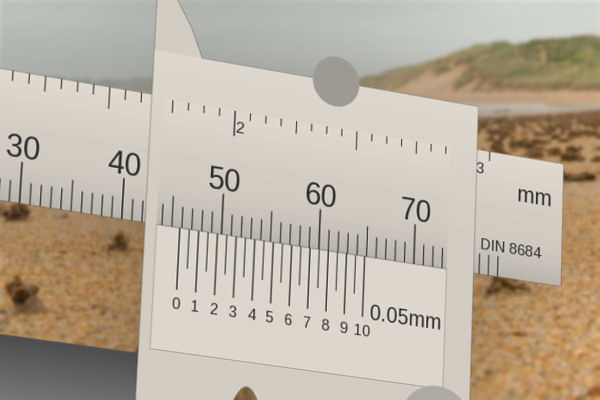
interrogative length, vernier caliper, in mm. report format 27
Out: 45.8
